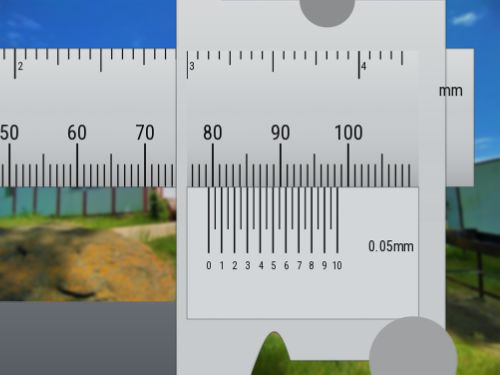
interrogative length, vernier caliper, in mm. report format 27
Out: 79.4
